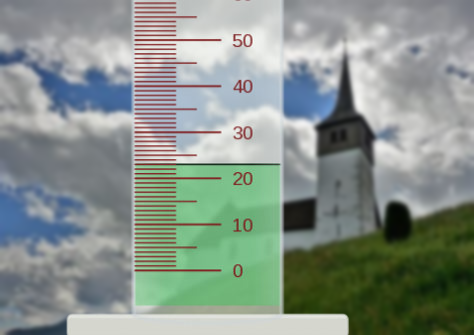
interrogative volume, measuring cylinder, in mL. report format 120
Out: 23
